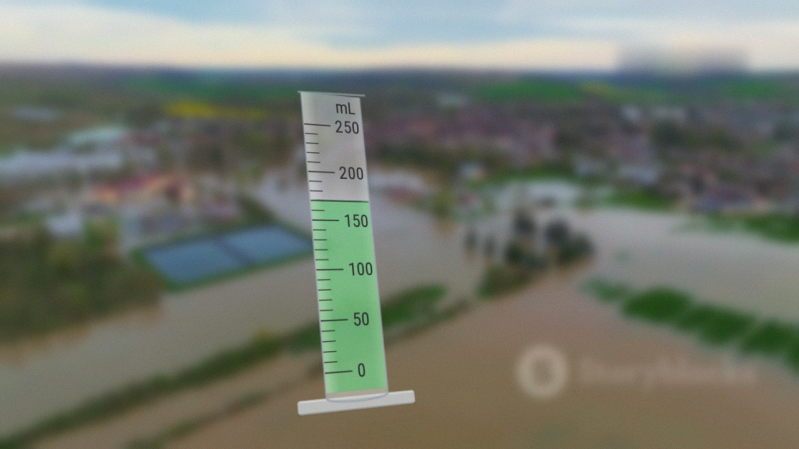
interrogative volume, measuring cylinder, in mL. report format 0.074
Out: 170
